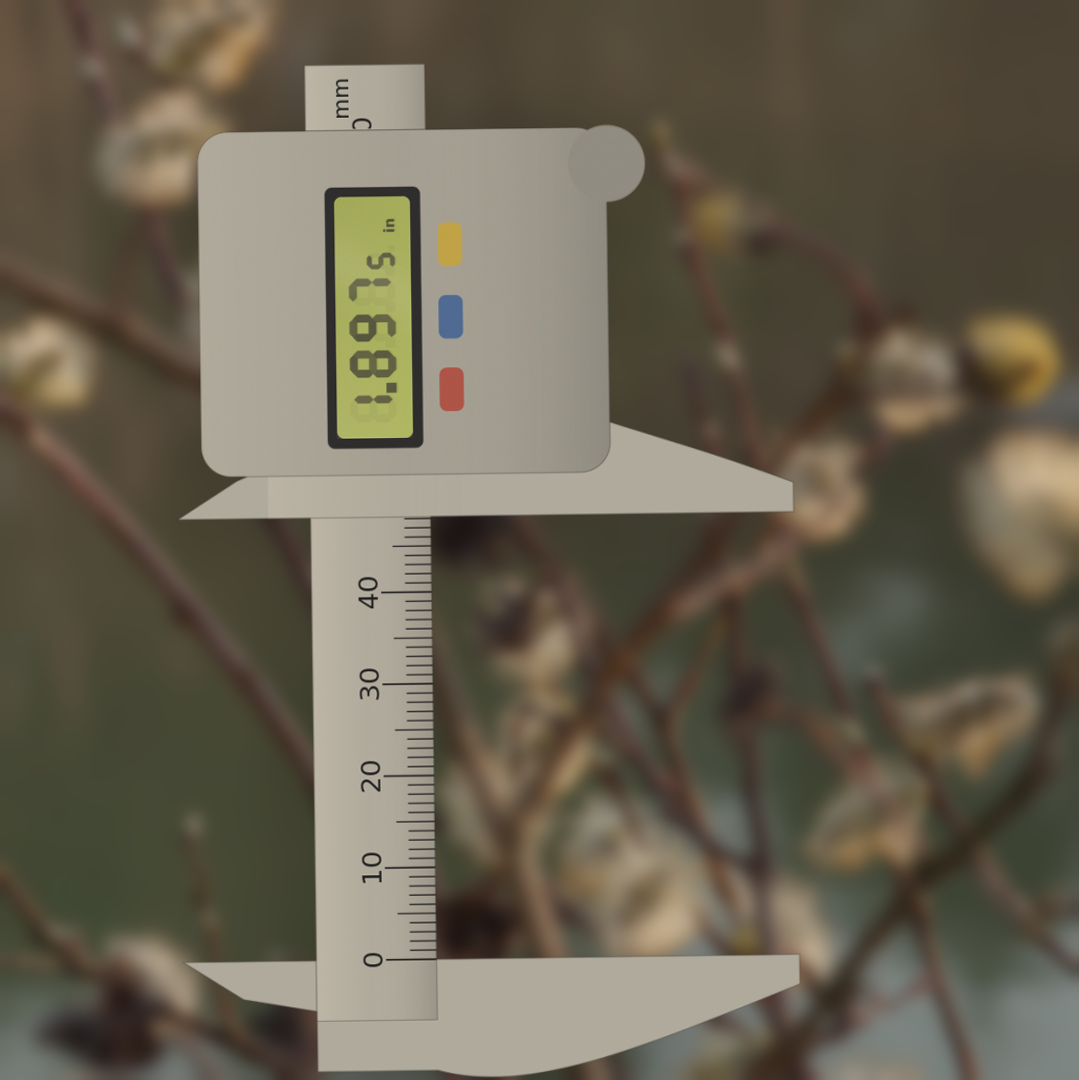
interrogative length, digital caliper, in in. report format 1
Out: 1.8975
